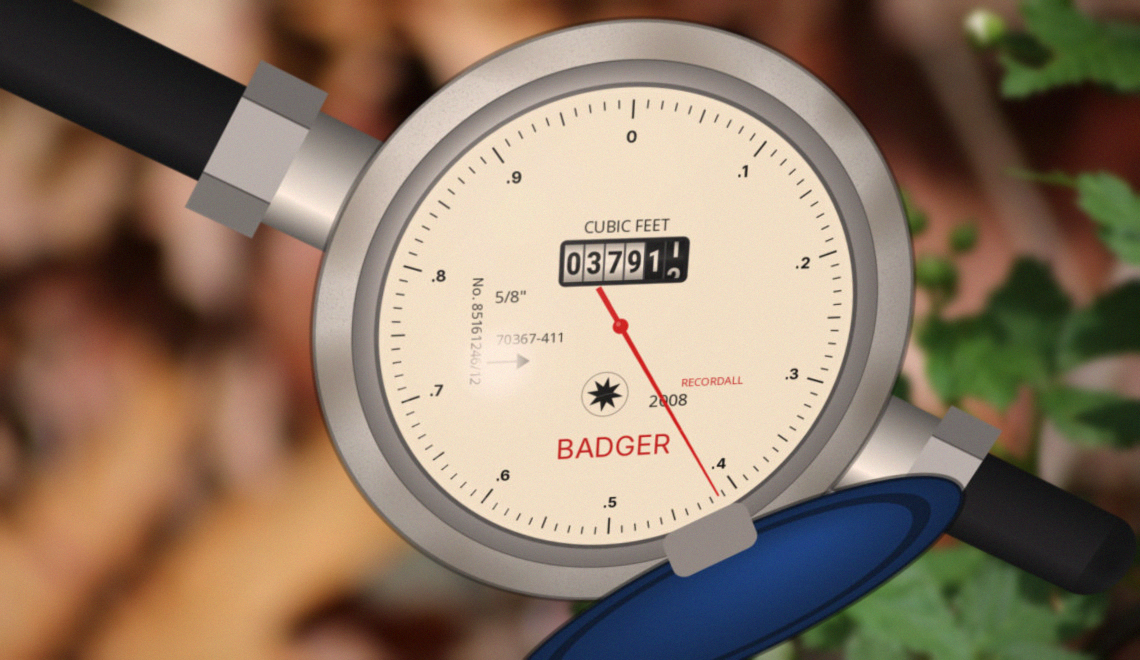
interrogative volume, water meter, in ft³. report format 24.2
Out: 37911.41
